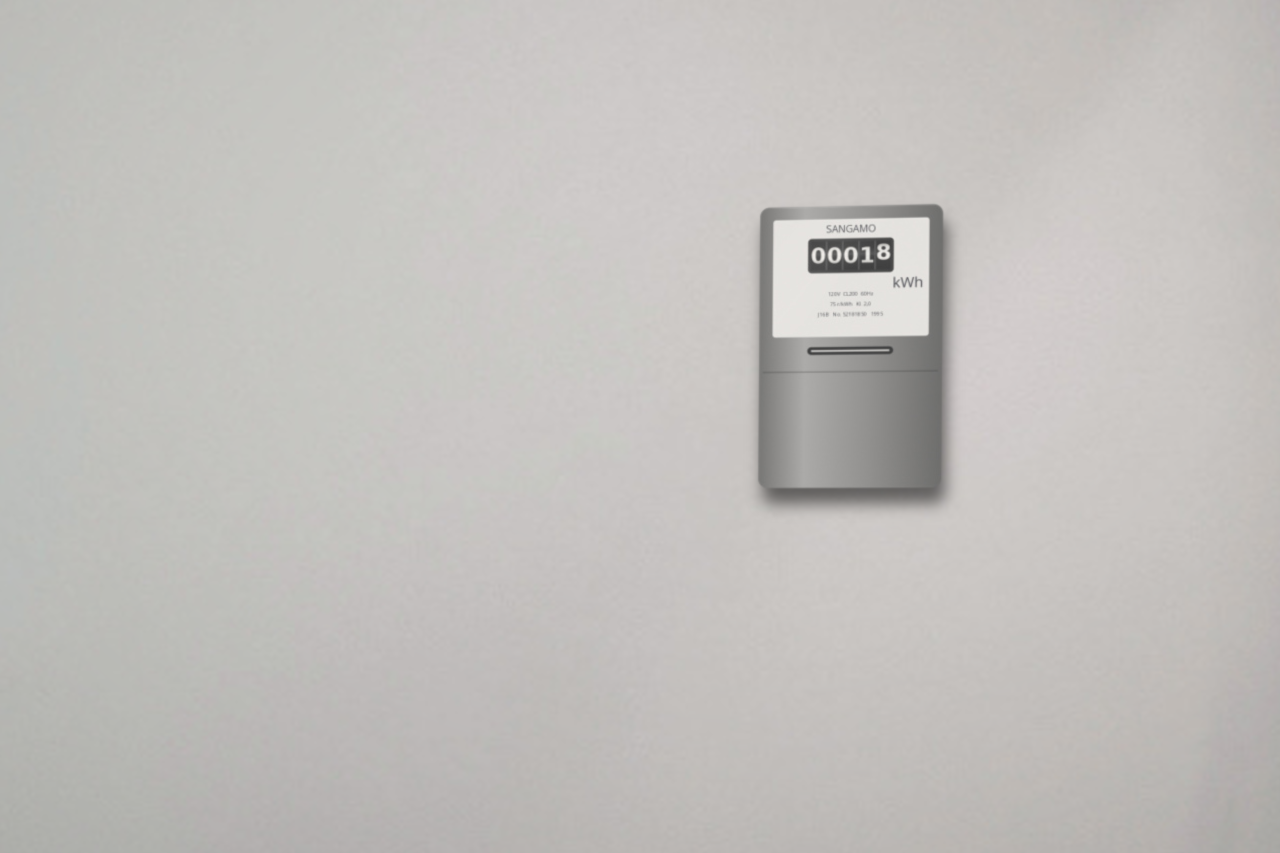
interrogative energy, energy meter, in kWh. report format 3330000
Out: 18
